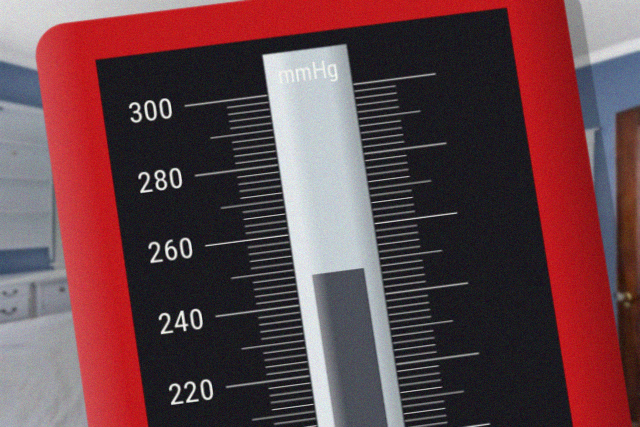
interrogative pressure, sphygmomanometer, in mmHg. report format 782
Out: 248
